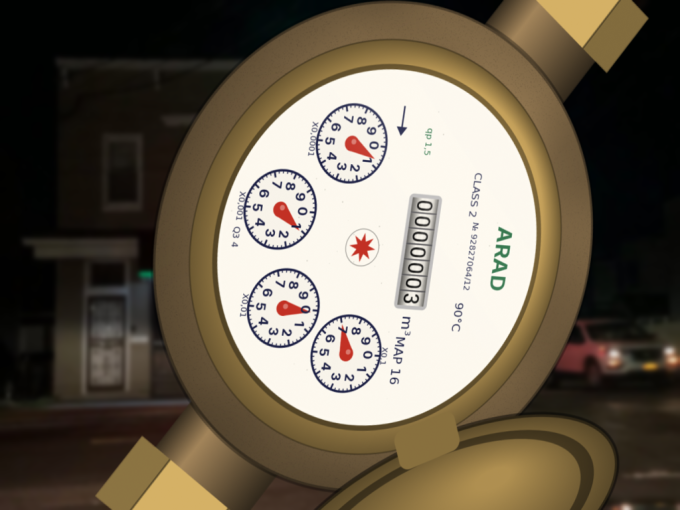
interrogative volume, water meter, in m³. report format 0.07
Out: 3.7010
